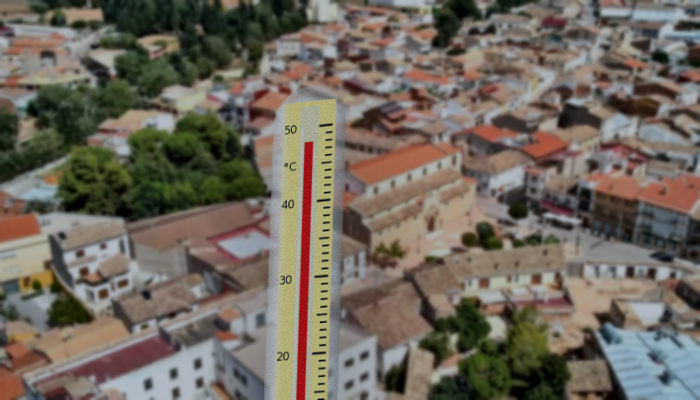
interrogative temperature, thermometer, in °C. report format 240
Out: 48
